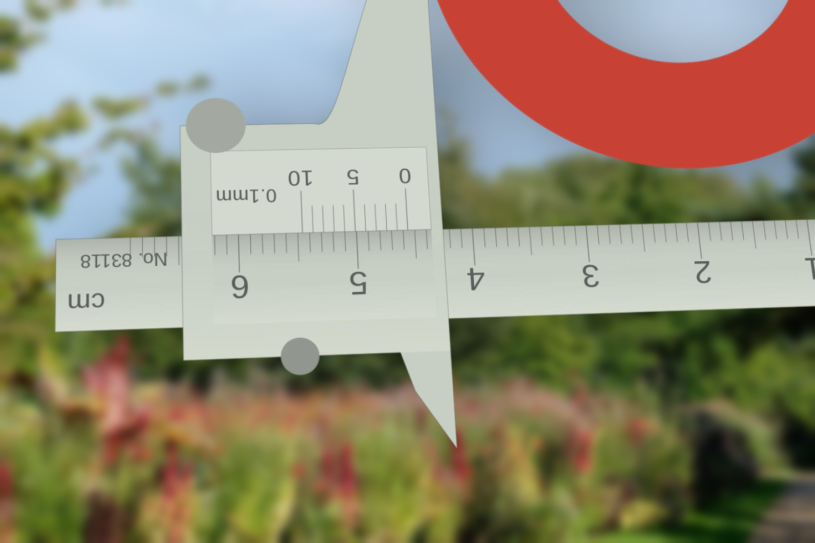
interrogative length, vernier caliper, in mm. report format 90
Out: 45.6
